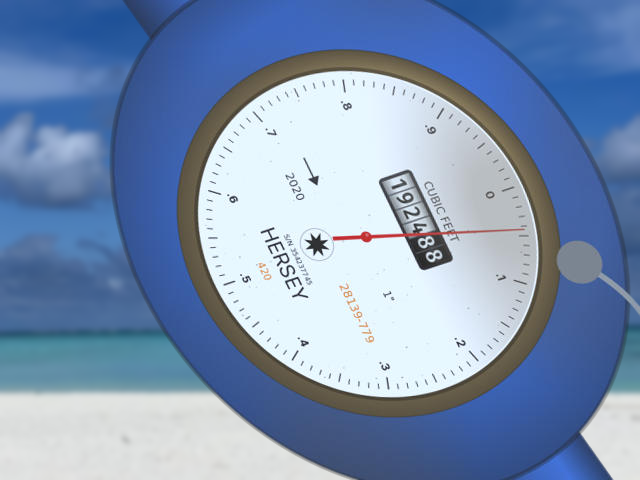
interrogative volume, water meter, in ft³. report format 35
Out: 192488.04
